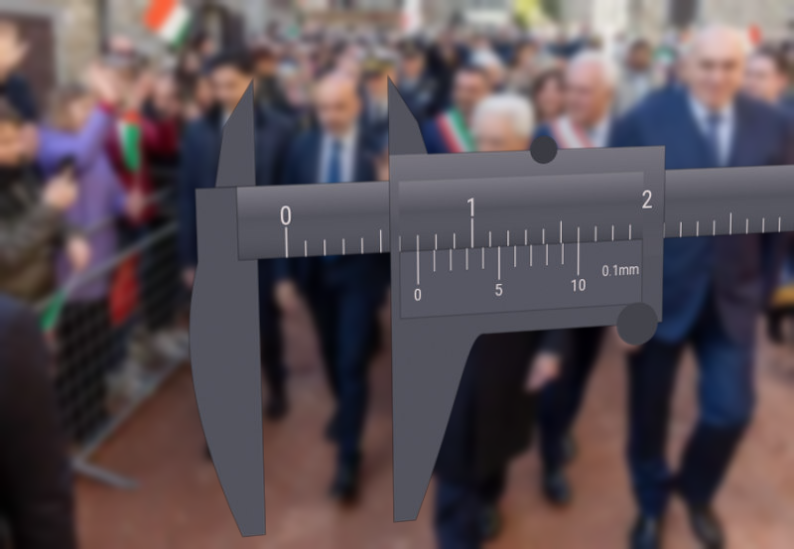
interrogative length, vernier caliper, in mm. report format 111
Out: 7.0
